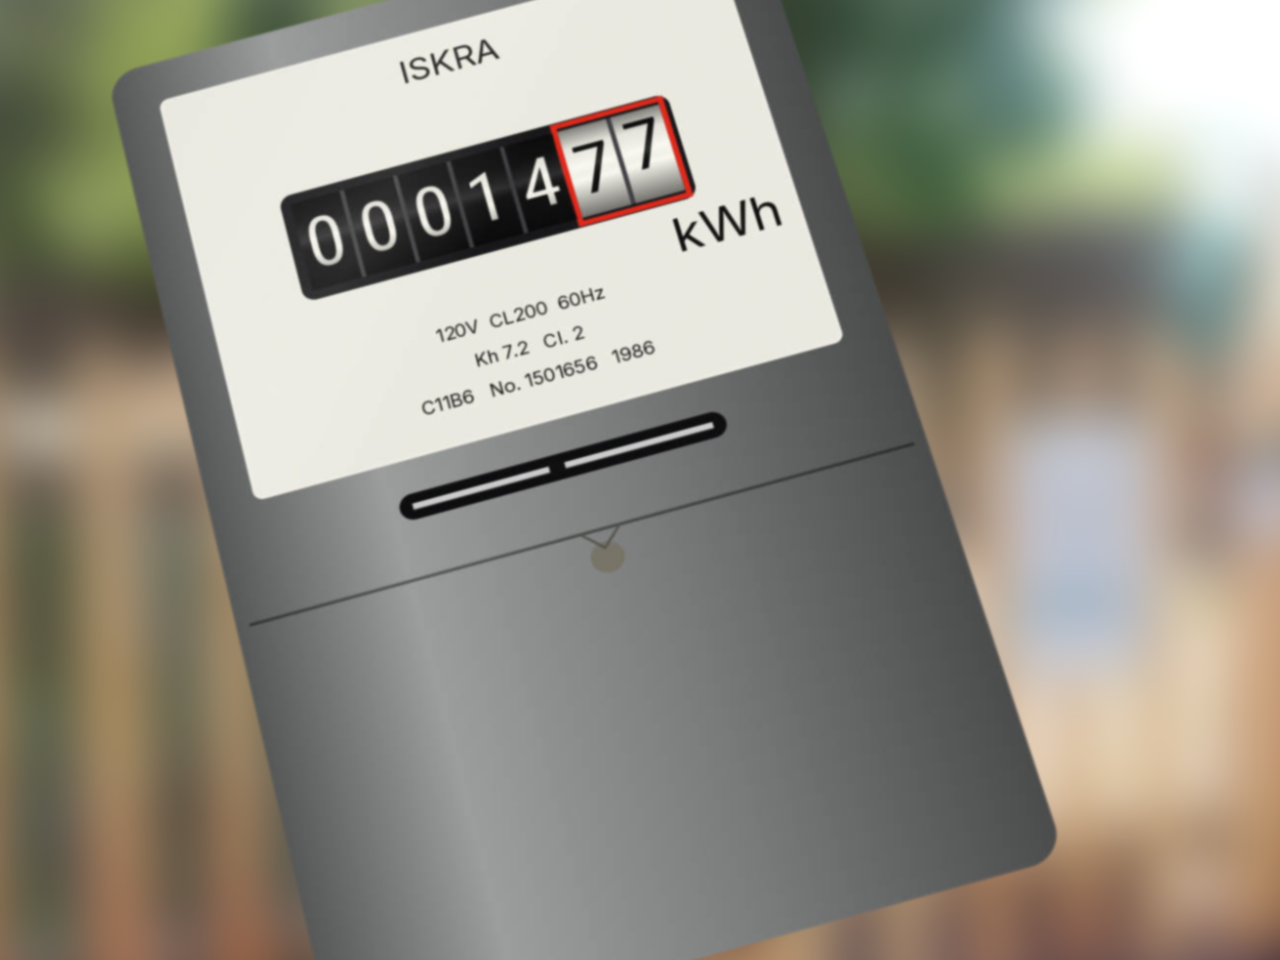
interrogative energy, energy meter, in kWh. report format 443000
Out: 14.77
